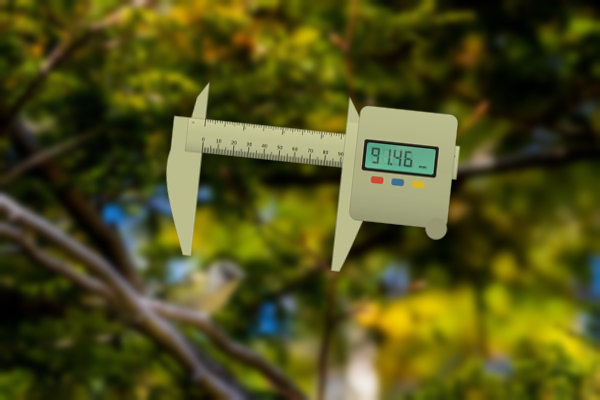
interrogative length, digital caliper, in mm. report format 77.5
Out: 91.46
